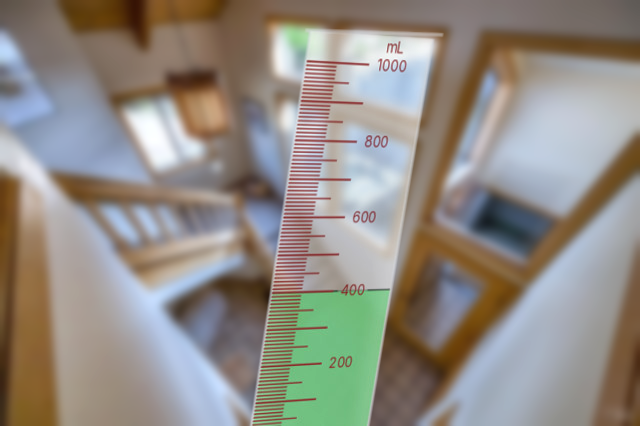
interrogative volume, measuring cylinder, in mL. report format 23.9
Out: 400
